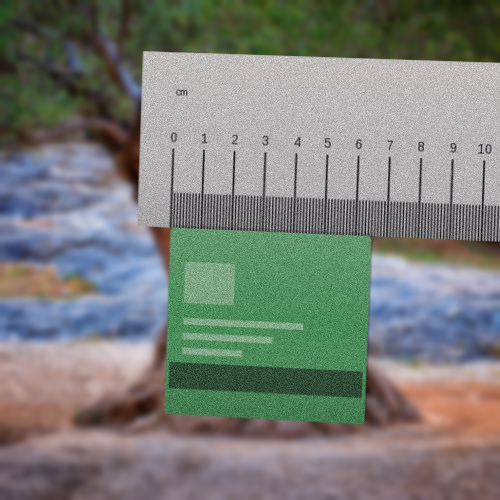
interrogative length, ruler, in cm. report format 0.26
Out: 6.5
